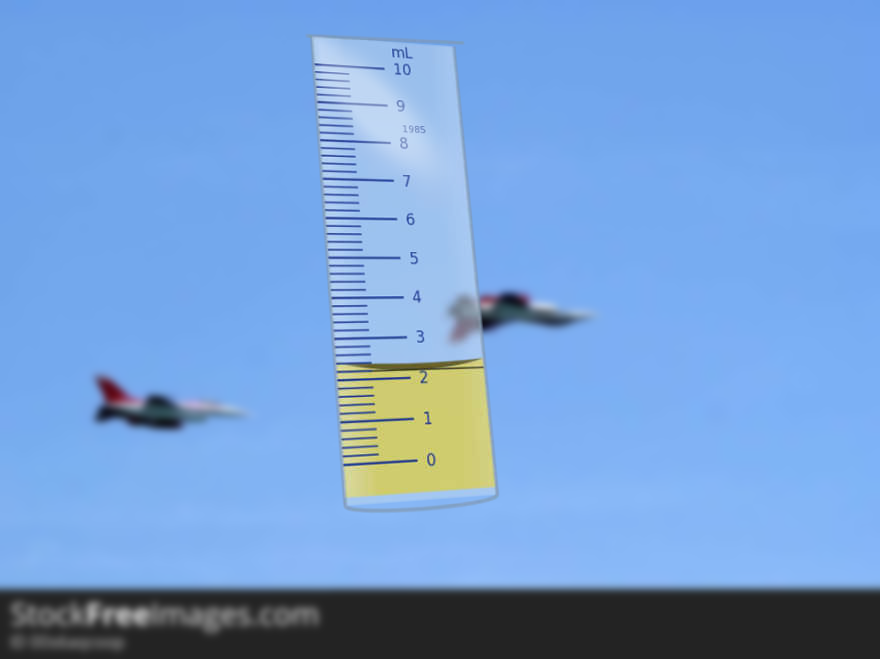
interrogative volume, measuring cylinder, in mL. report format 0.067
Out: 2.2
